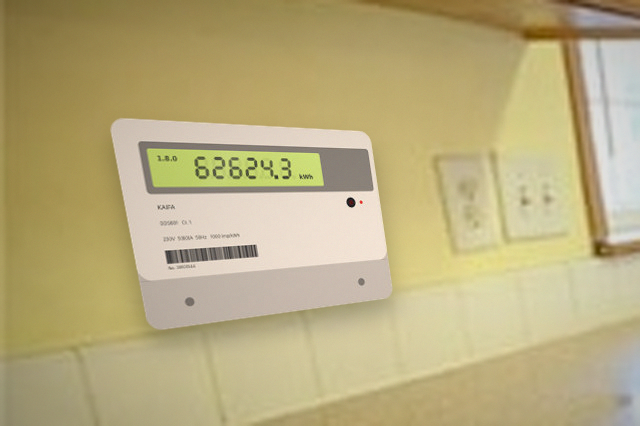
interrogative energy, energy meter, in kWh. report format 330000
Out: 62624.3
